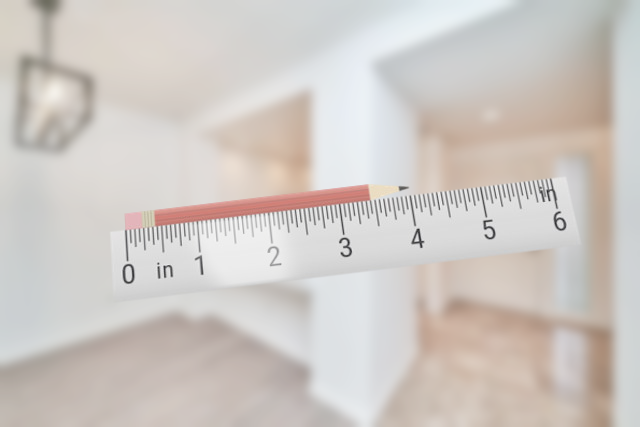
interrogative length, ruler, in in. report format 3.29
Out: 4
